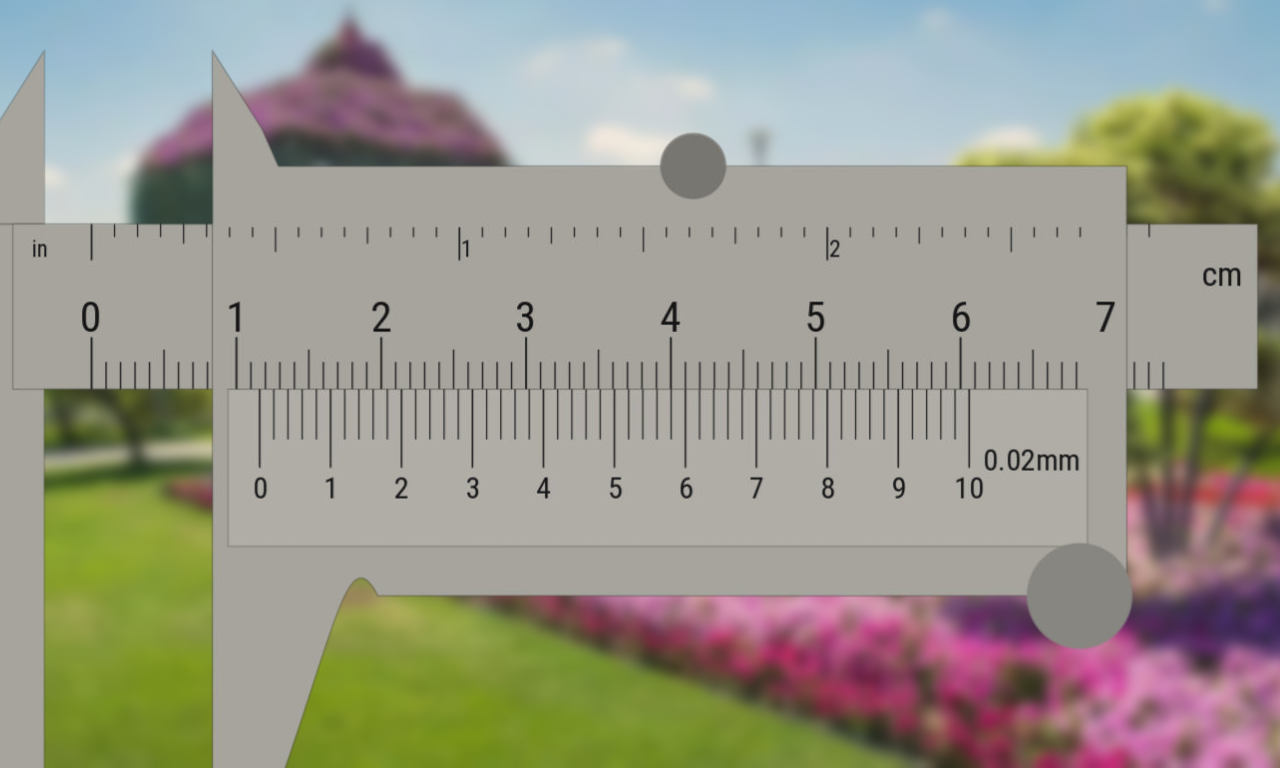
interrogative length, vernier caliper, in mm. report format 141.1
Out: 11.6
